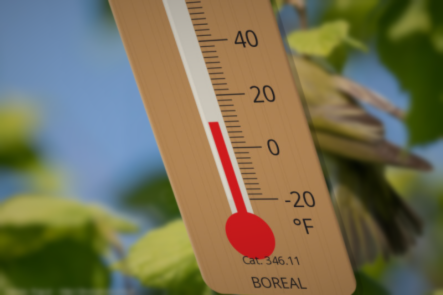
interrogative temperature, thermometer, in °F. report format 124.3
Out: 10
